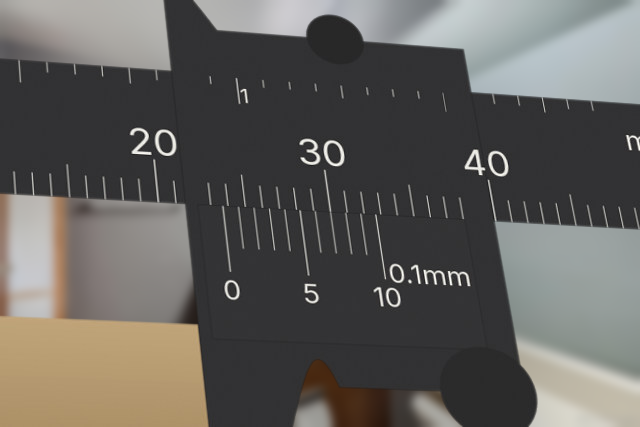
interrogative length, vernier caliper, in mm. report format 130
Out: 23.7
